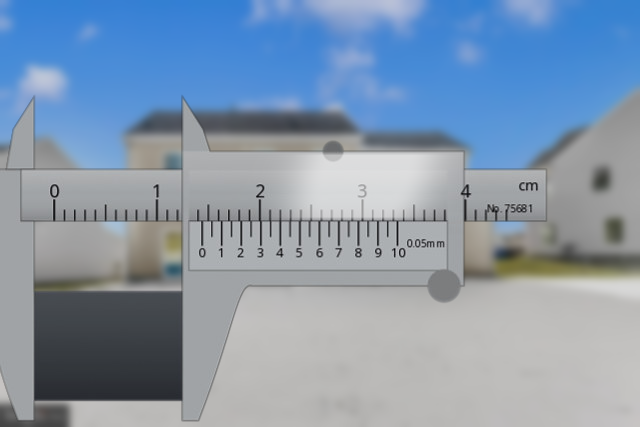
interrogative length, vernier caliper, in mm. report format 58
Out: 14.4
